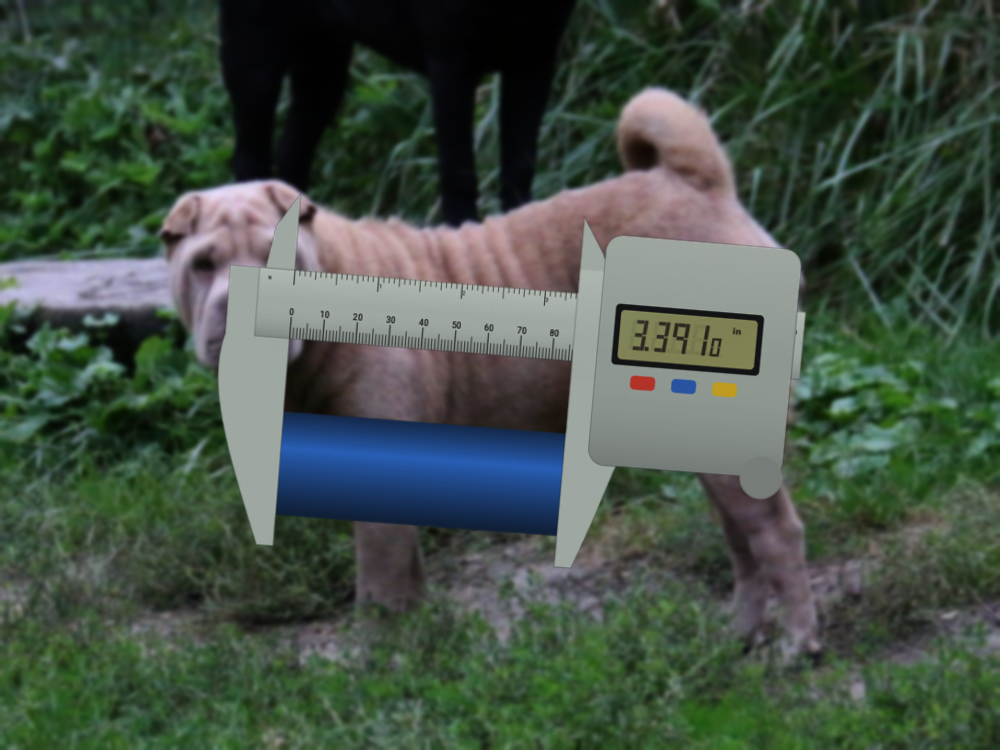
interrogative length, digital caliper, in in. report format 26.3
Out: 3.3910
